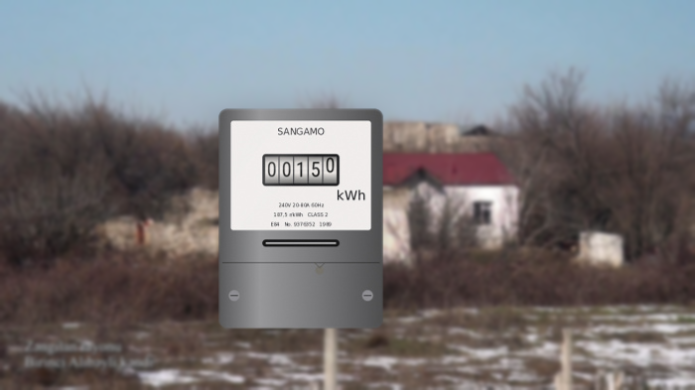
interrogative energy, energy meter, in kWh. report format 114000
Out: 150
